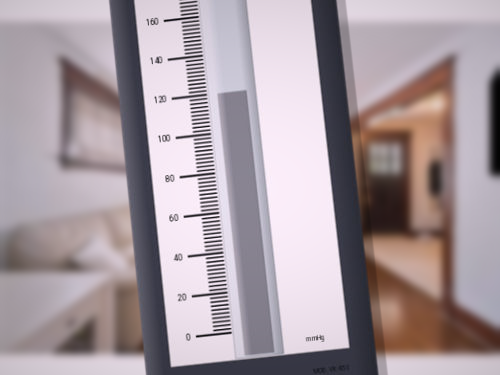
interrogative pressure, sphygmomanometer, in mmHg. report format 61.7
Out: 120
